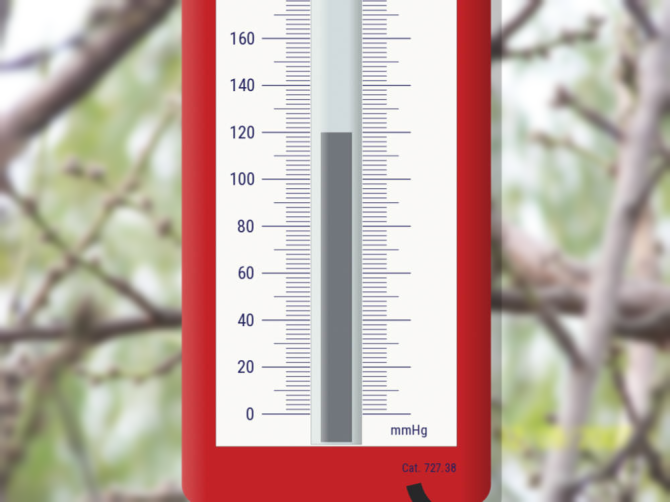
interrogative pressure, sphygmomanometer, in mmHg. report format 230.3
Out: 120
